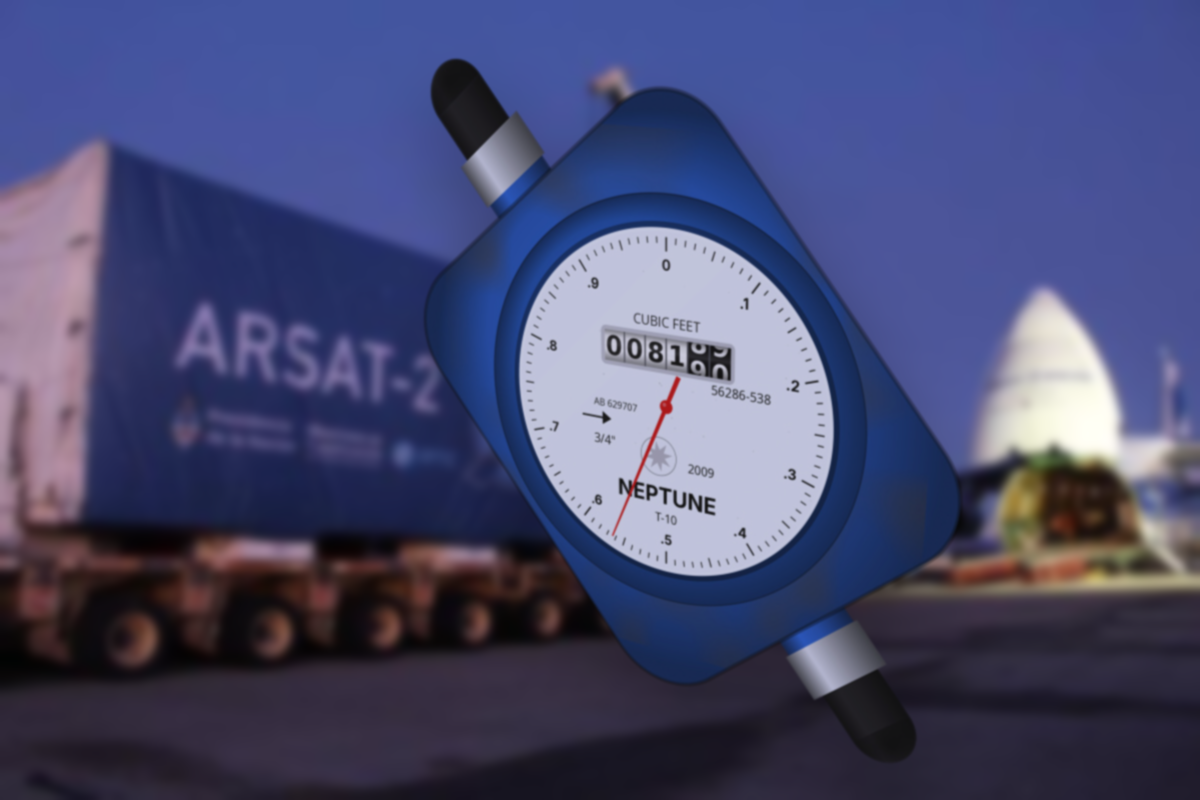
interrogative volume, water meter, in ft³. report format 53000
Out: 8189.56
